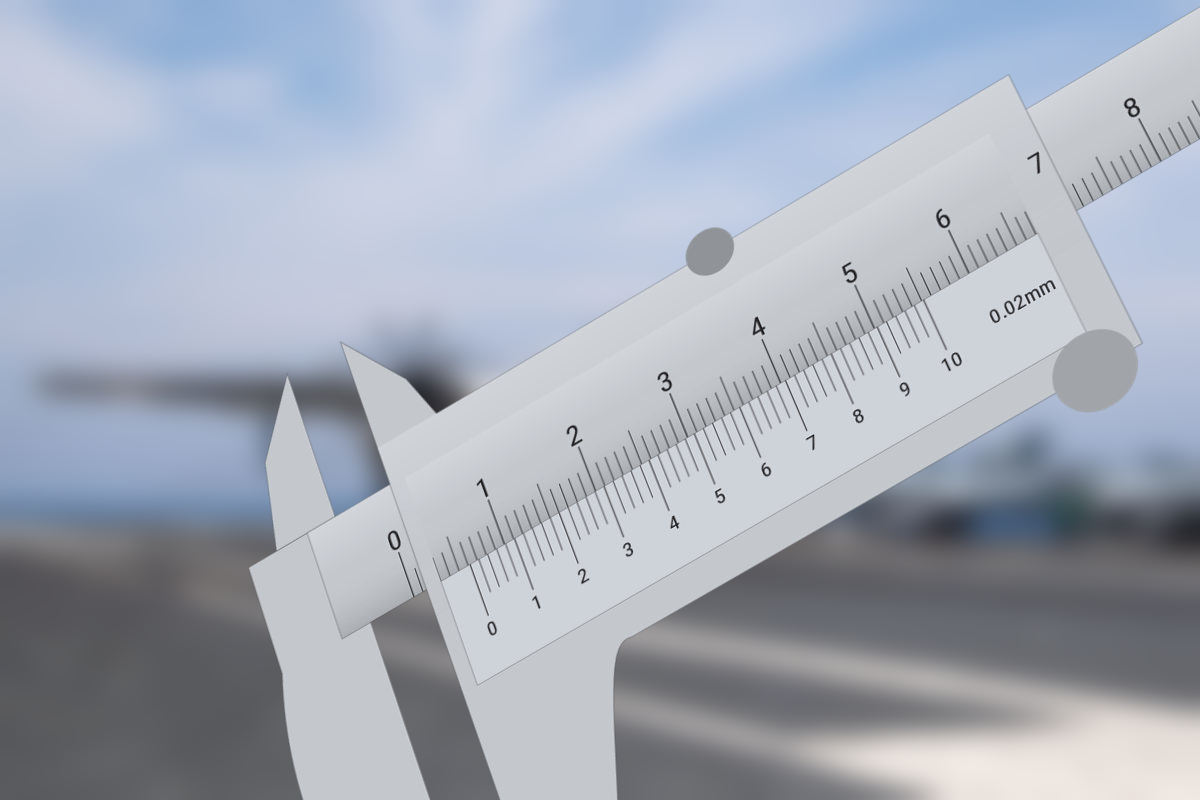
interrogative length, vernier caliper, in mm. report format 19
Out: 6.2
